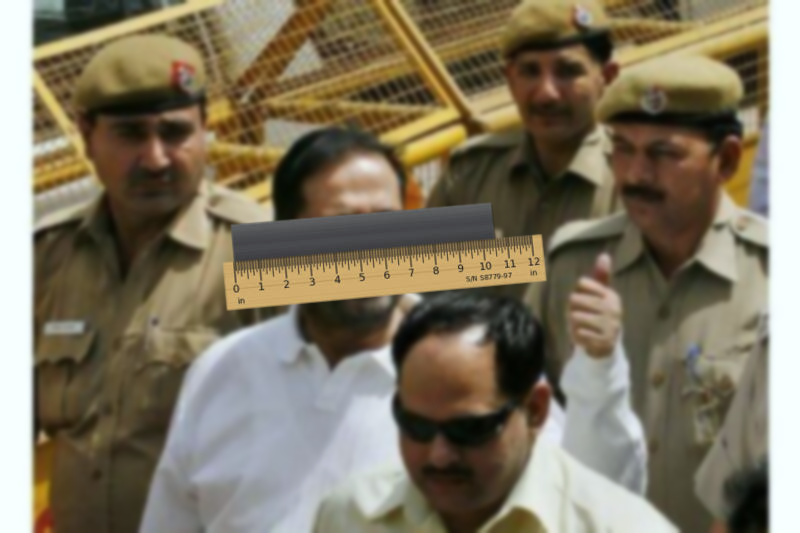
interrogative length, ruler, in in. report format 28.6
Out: 10.5
